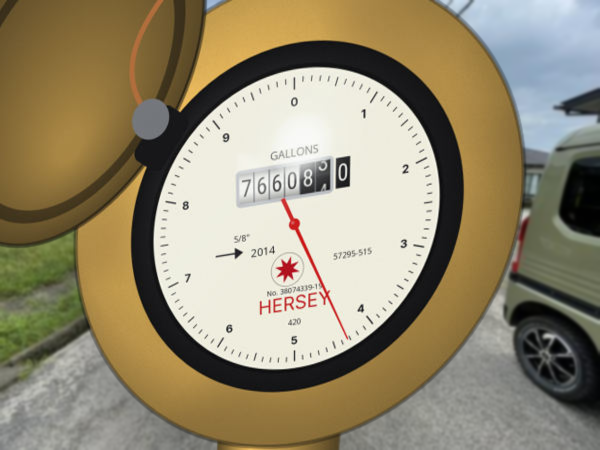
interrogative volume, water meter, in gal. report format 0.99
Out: 7660834.3
